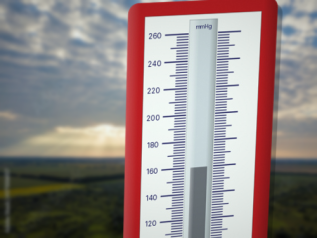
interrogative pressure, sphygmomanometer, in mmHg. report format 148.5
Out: 160
